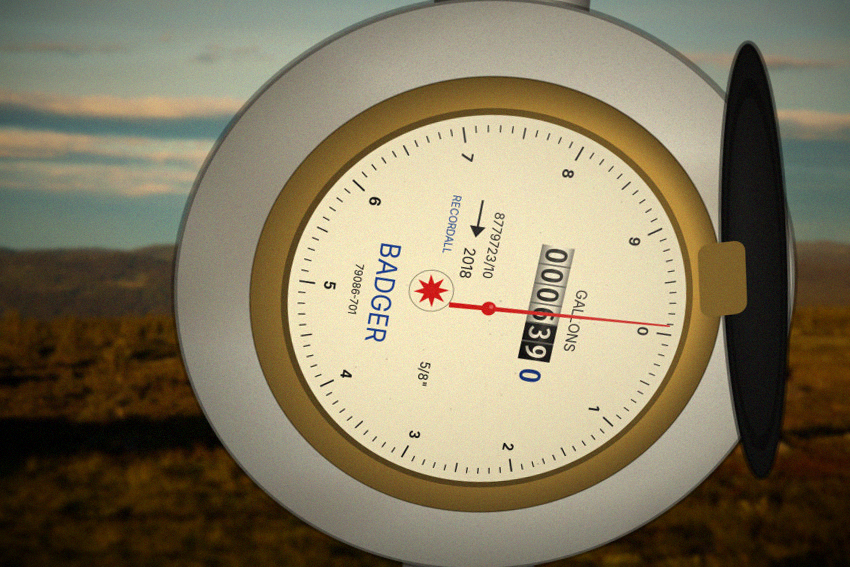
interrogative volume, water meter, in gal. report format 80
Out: 6389.9
